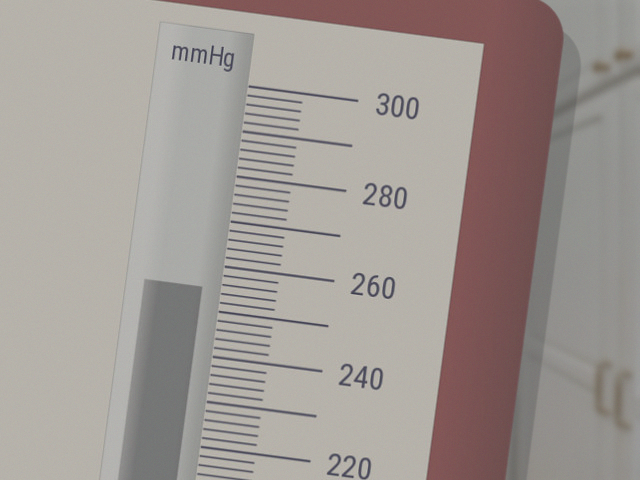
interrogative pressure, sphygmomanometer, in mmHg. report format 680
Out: 255
